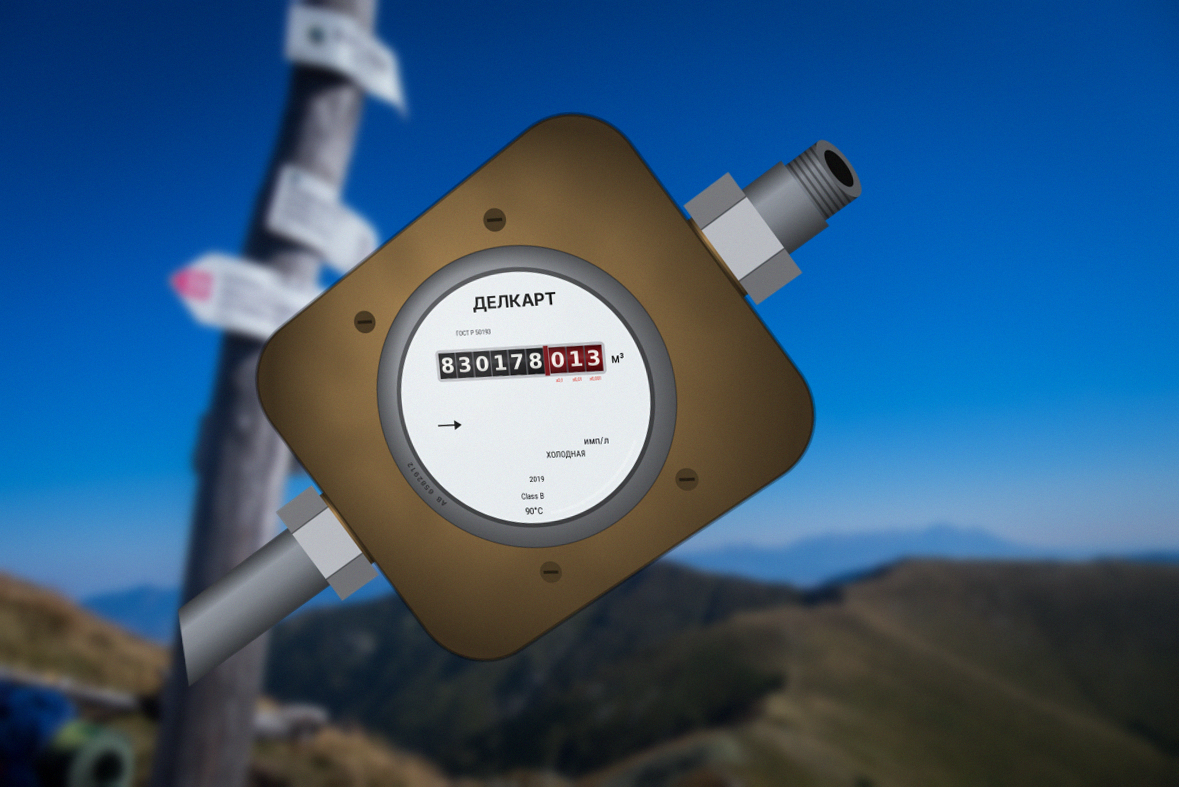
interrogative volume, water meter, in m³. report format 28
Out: 830178.013
